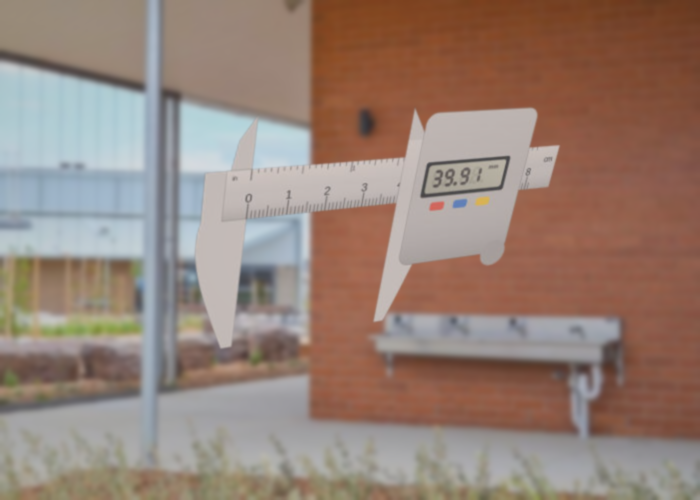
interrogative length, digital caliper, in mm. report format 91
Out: 39.91
